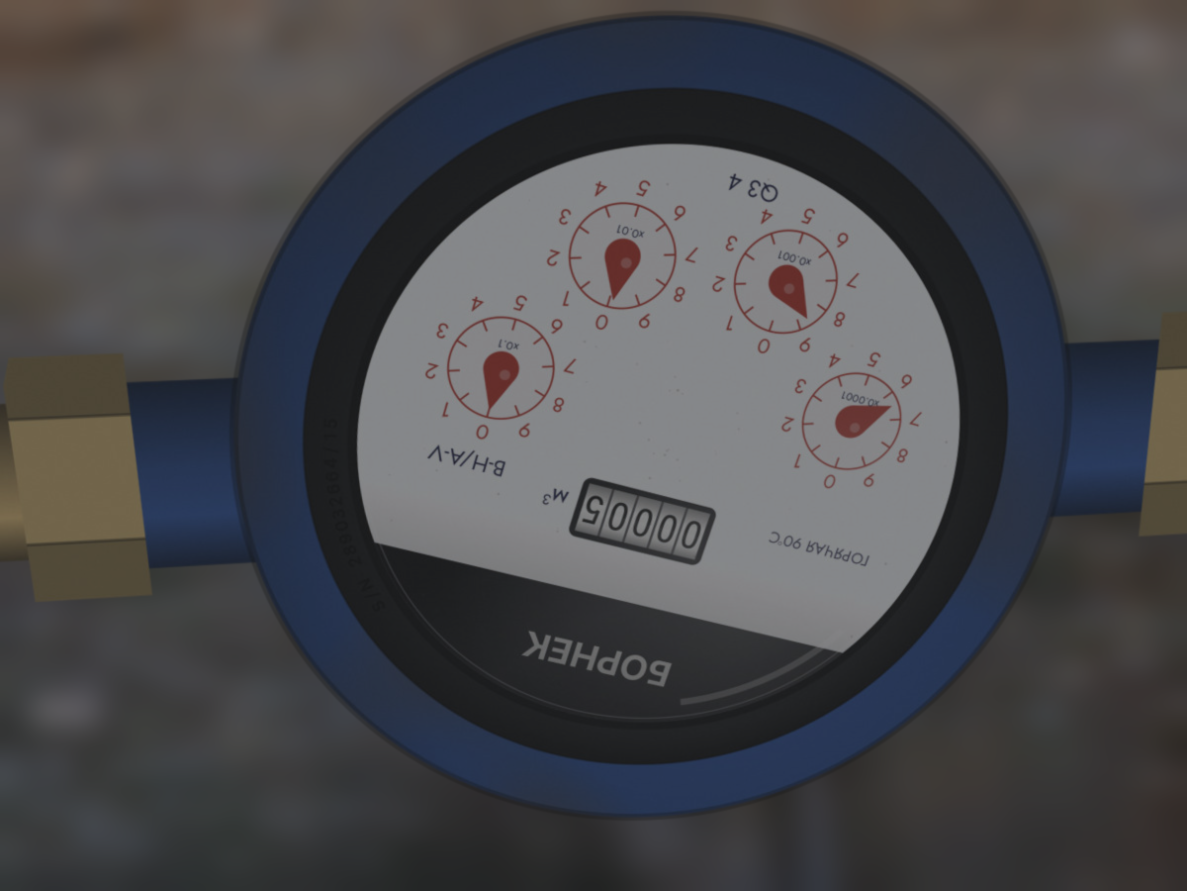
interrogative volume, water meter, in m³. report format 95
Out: 4.9986
